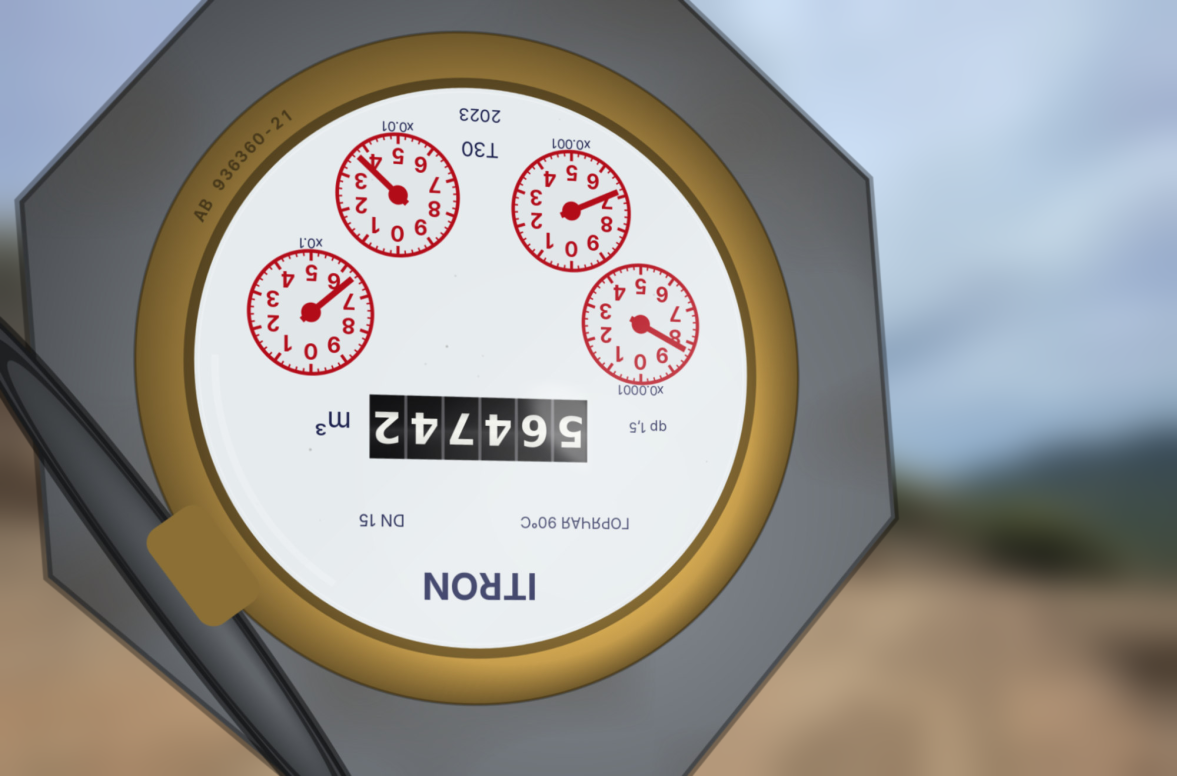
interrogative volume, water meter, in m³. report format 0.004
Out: 564742.6368
